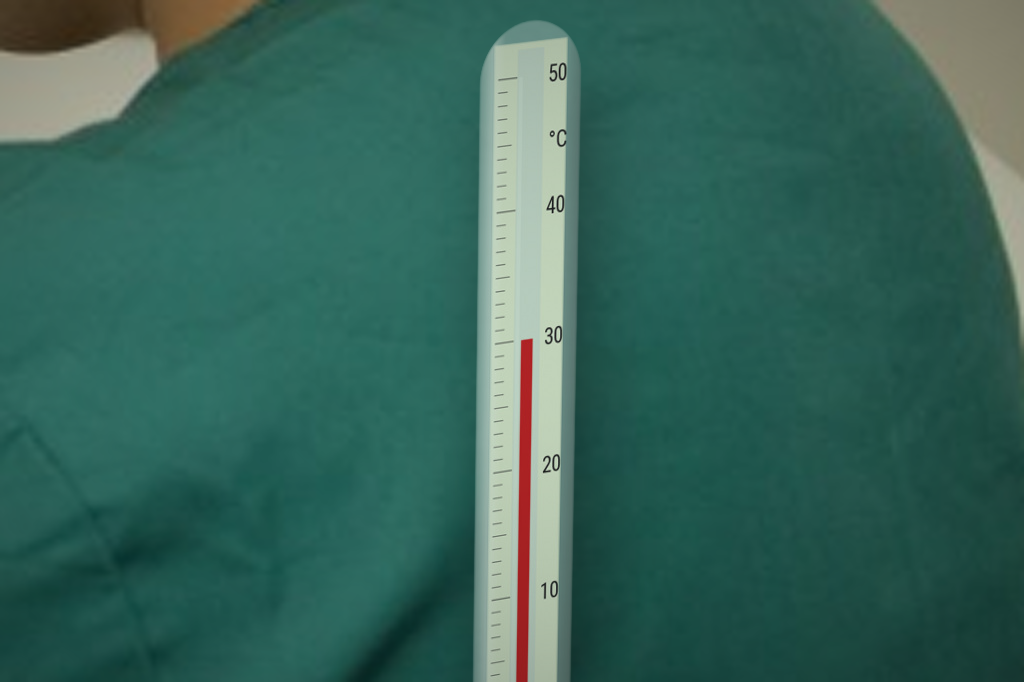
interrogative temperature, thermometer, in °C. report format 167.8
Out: 30
